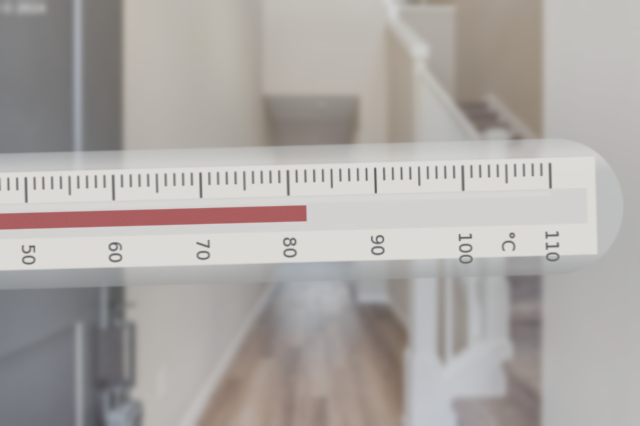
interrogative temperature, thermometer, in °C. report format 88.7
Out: 82
